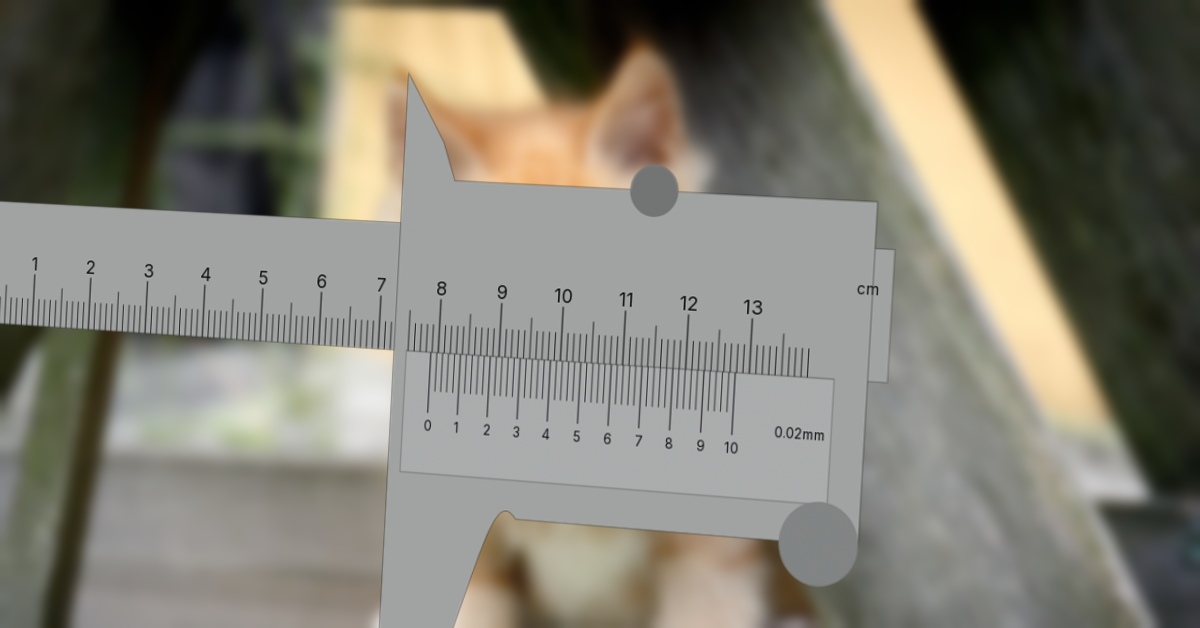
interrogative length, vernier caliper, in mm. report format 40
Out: 78.8
